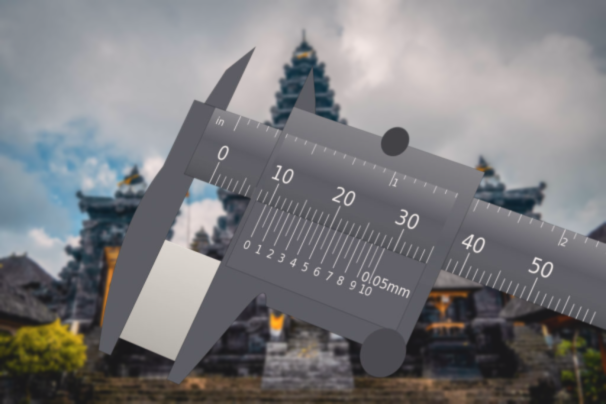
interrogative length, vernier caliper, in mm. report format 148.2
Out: 9.6
